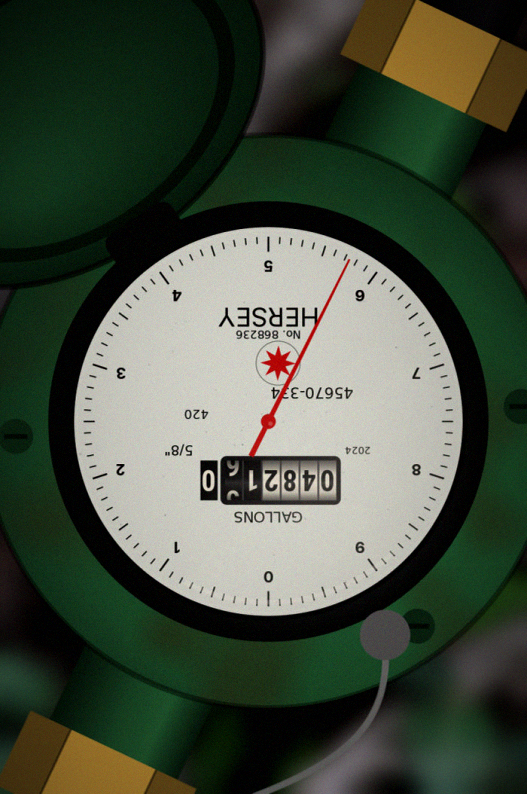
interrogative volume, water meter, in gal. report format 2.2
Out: 482155.7
